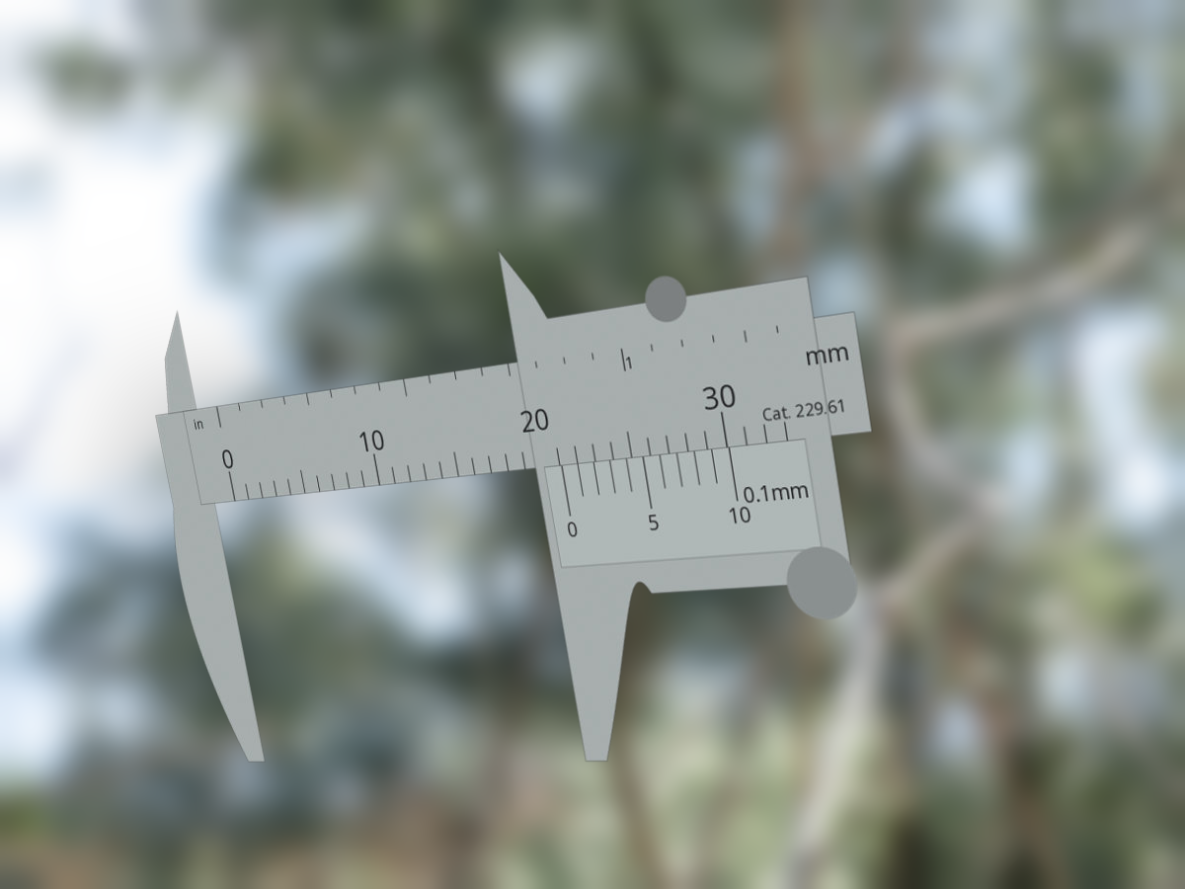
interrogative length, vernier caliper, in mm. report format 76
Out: 21.1
